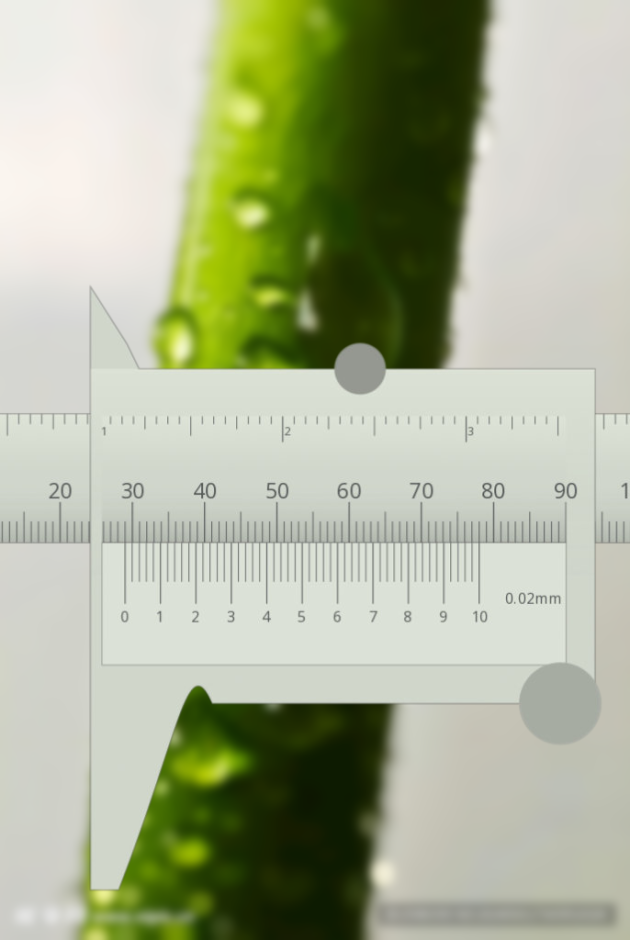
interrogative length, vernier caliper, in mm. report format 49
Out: 29.0
